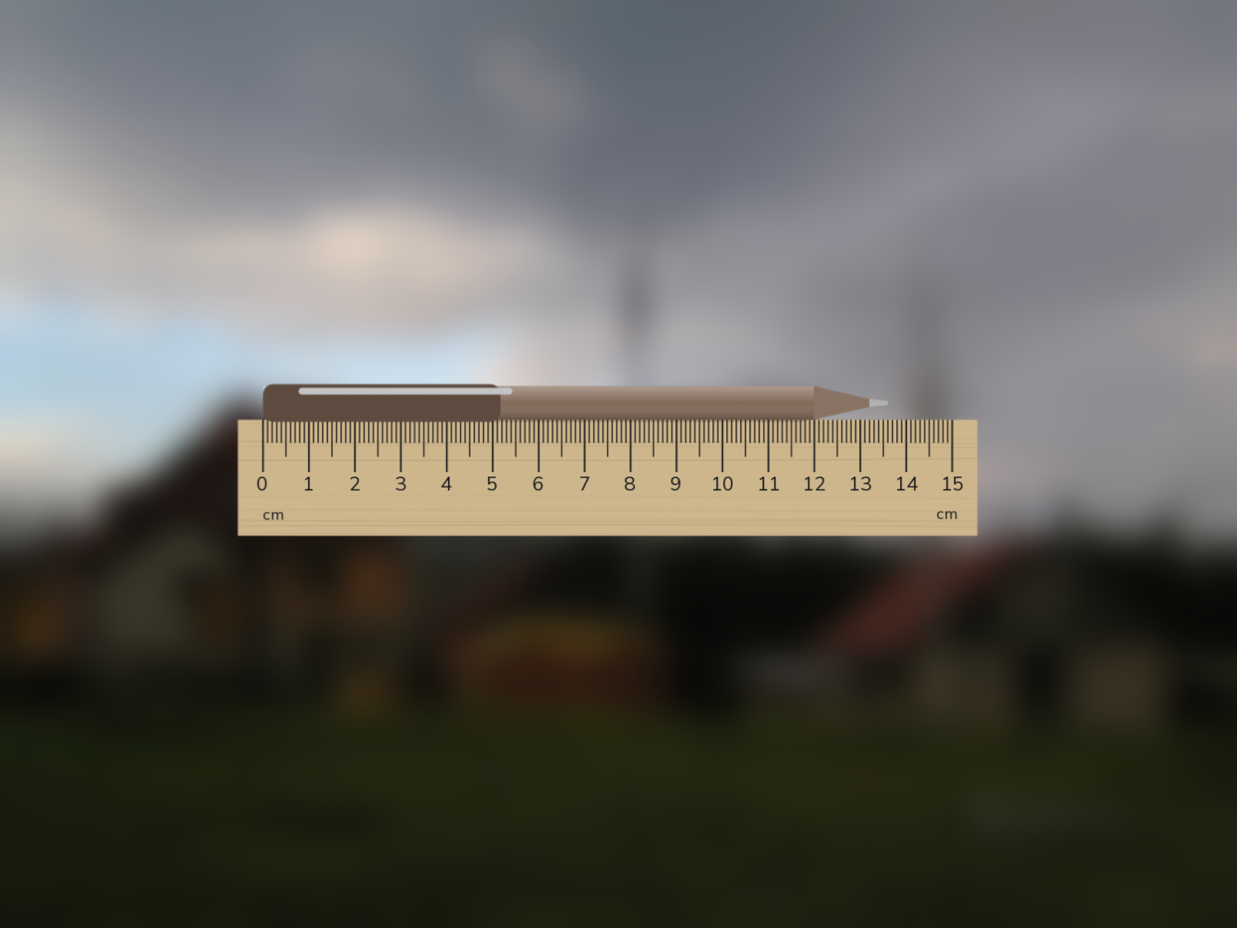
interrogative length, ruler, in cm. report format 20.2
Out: 13.6
